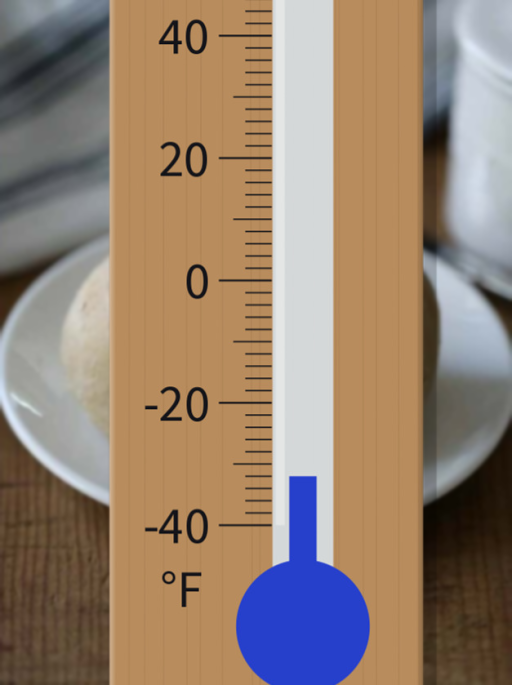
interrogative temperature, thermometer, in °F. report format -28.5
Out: -32
